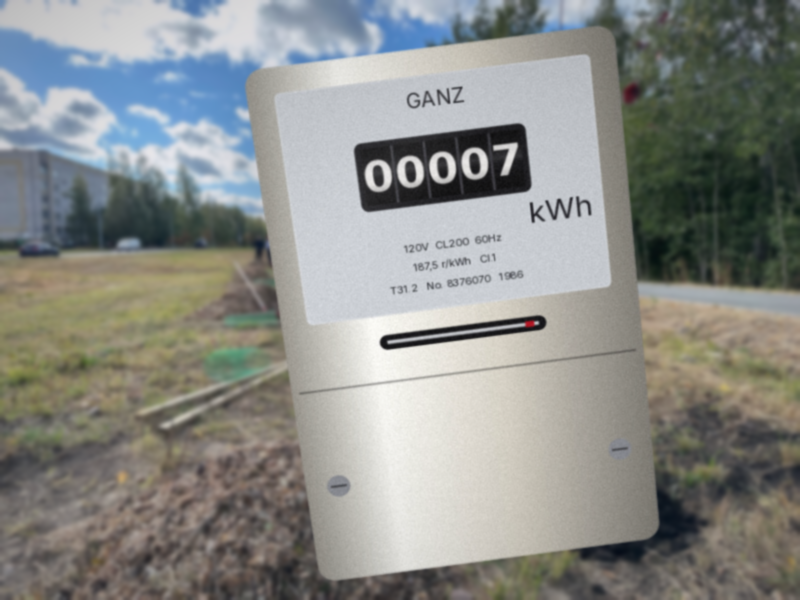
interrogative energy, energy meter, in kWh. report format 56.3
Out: 7
